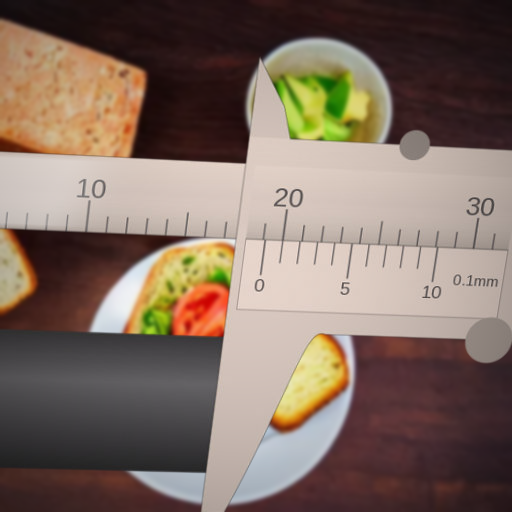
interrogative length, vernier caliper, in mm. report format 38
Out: 19.1
